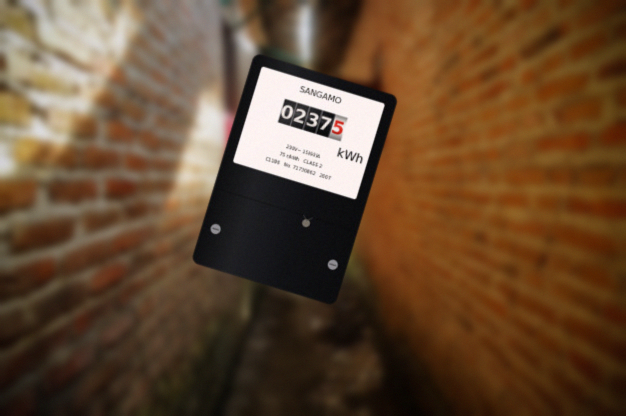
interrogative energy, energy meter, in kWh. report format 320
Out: 237.5
